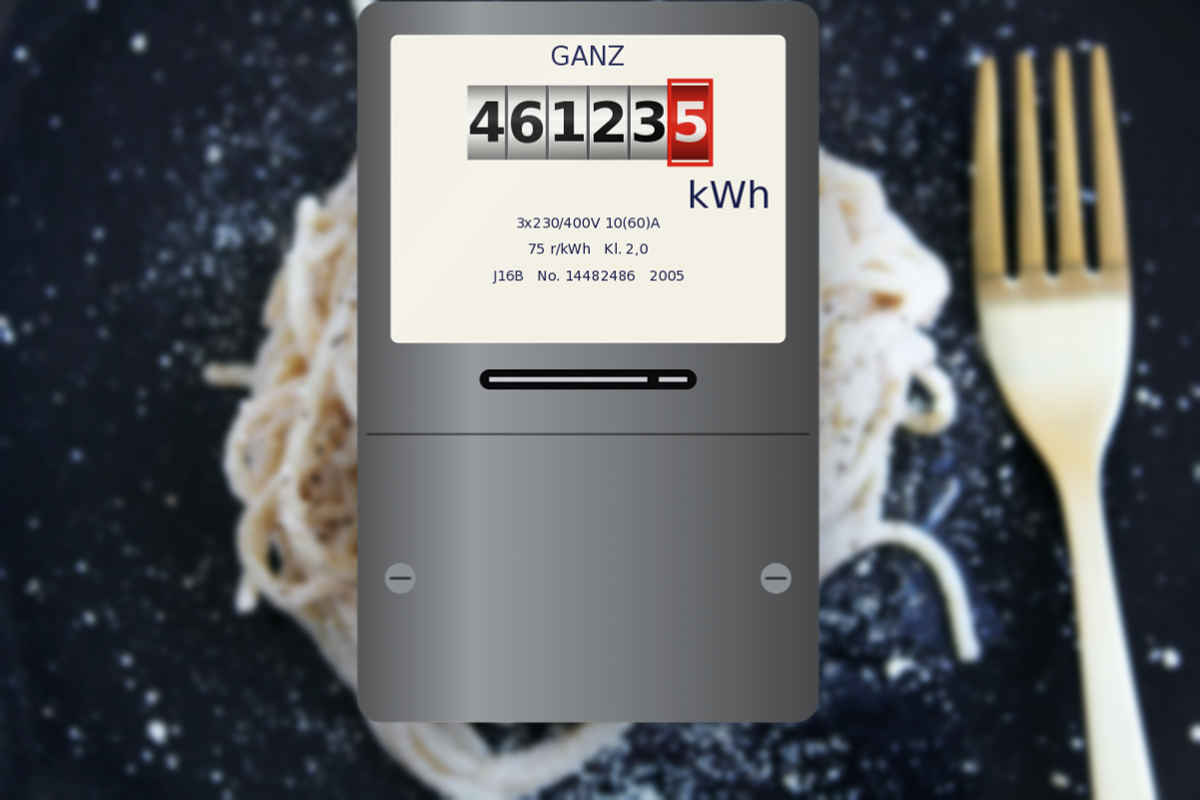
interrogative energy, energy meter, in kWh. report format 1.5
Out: 46123.5
